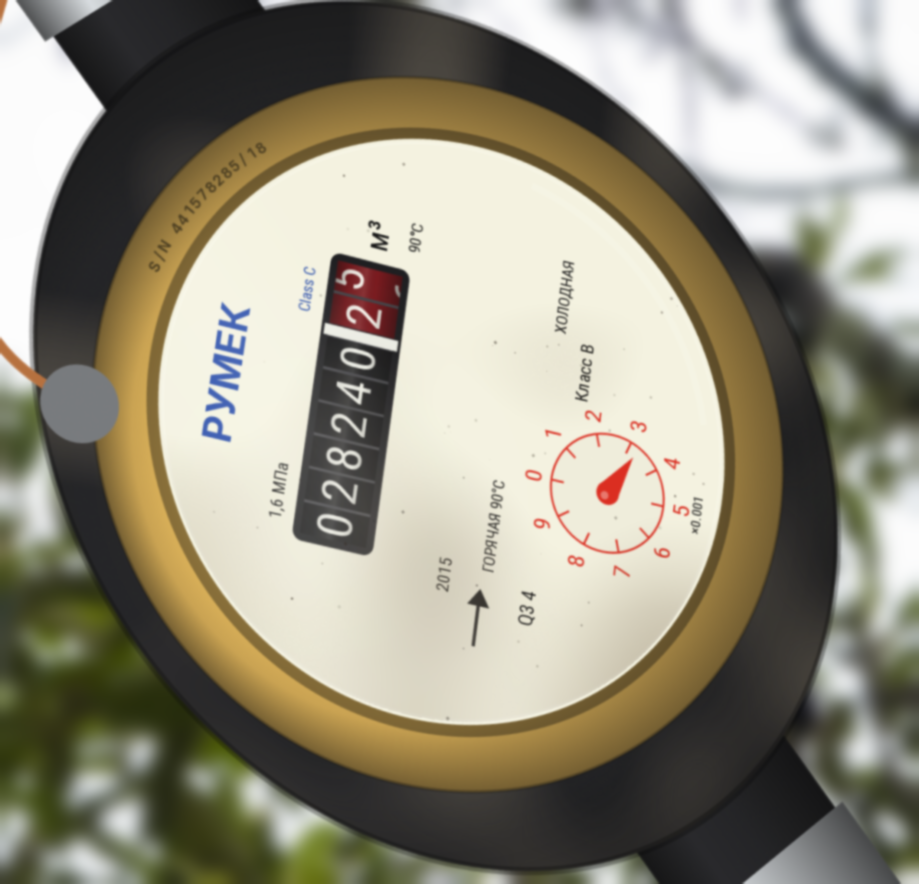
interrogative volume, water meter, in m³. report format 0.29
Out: 28240.253
